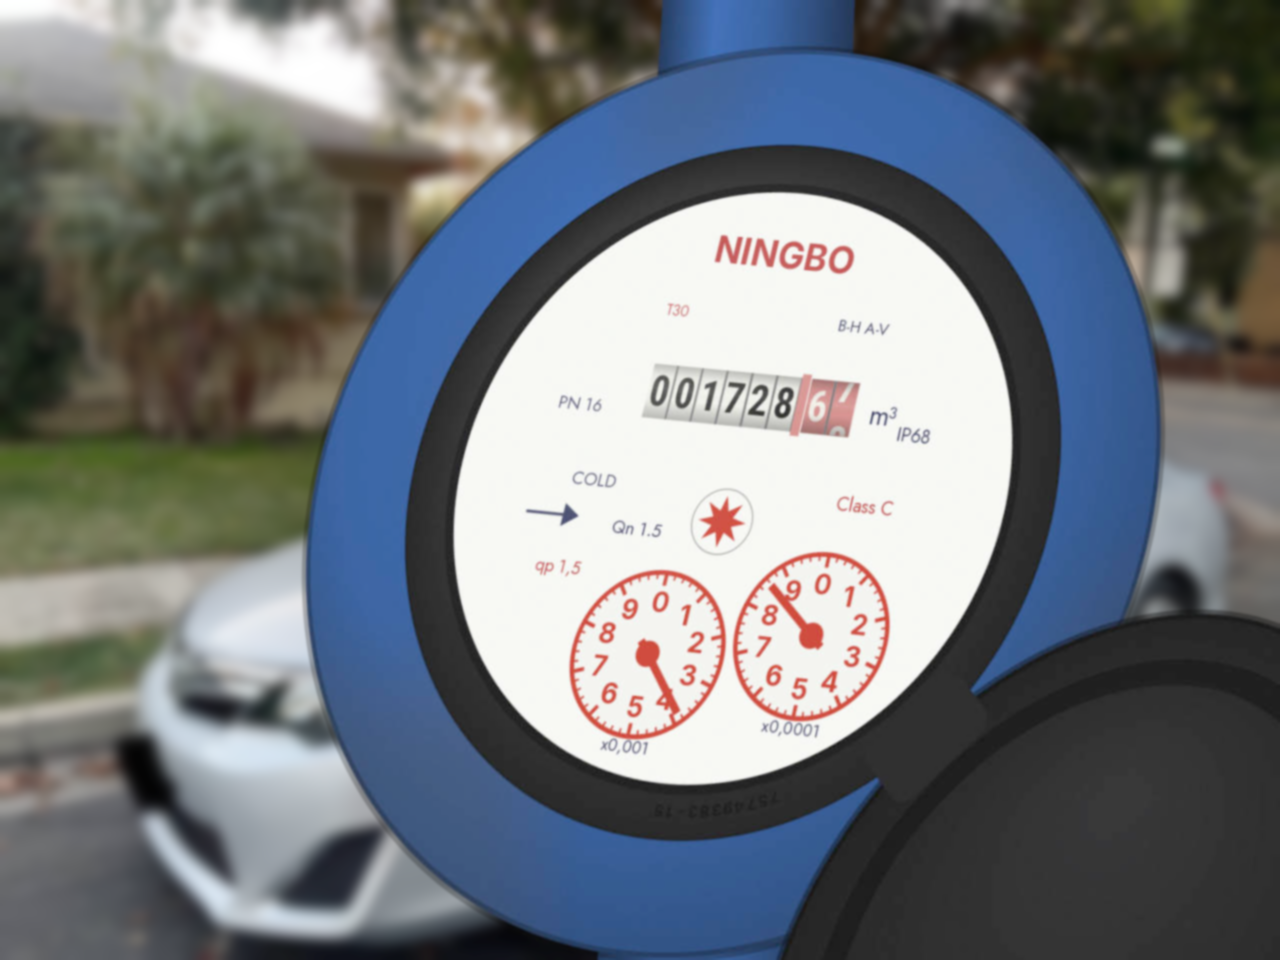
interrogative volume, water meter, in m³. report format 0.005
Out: 1728.6738
